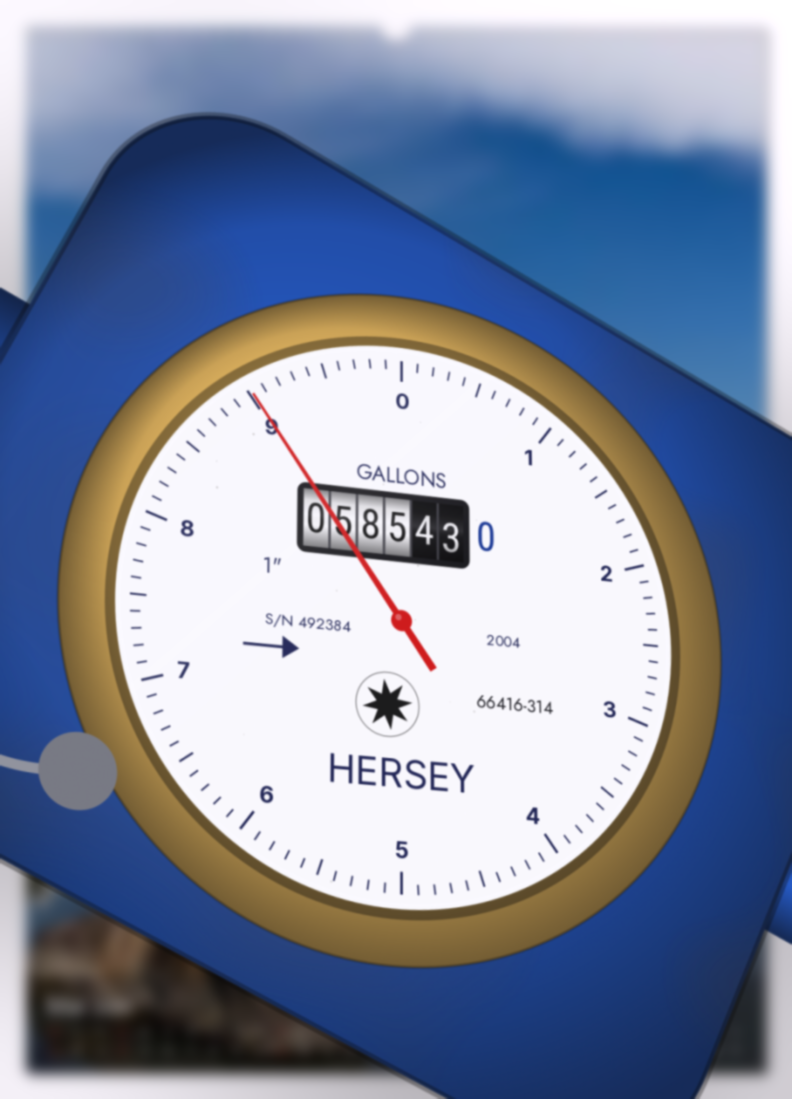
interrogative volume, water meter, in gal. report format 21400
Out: 585429.0
